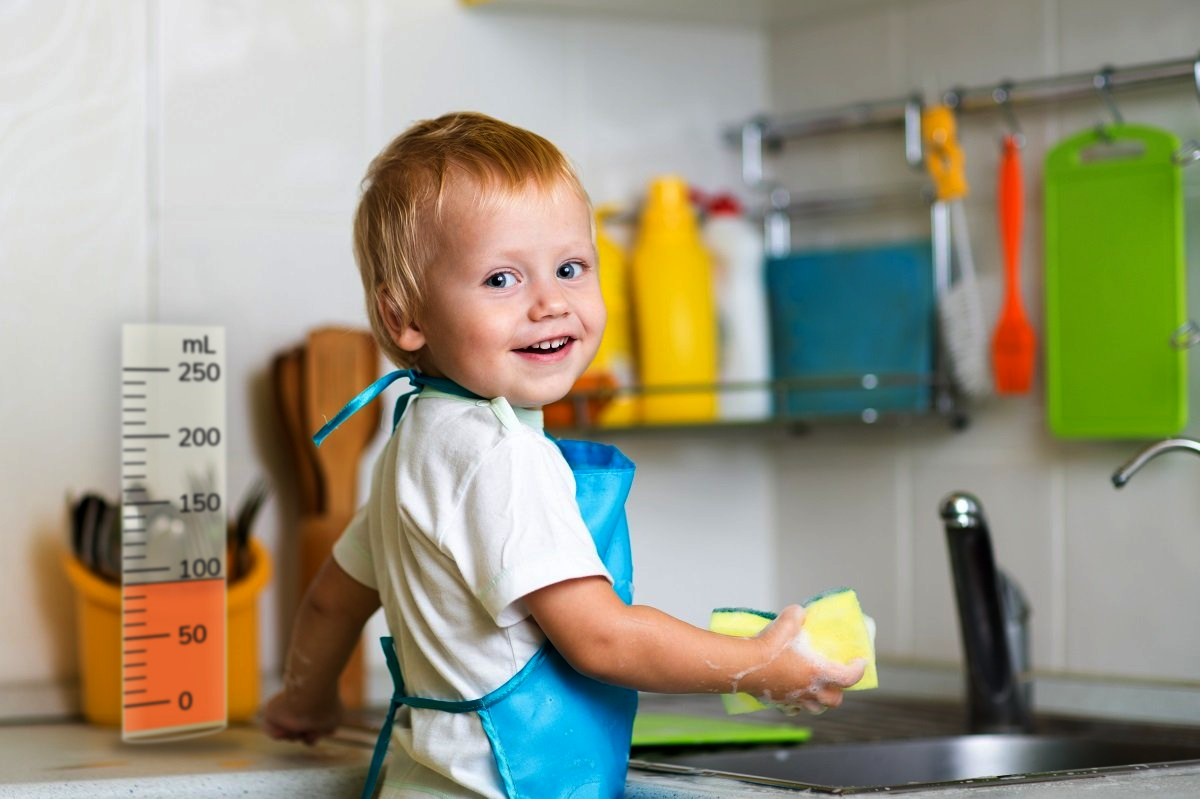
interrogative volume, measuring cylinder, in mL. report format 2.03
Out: 90
